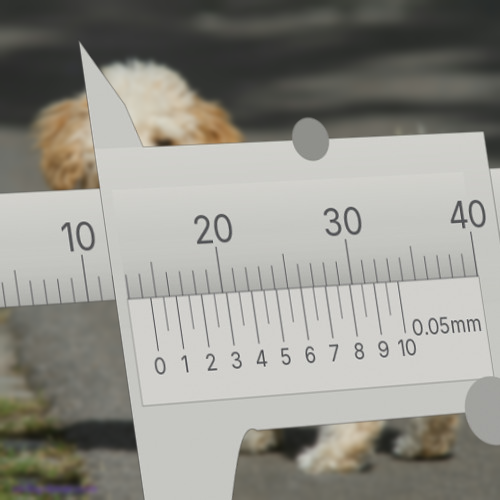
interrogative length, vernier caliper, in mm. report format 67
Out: 14.6
